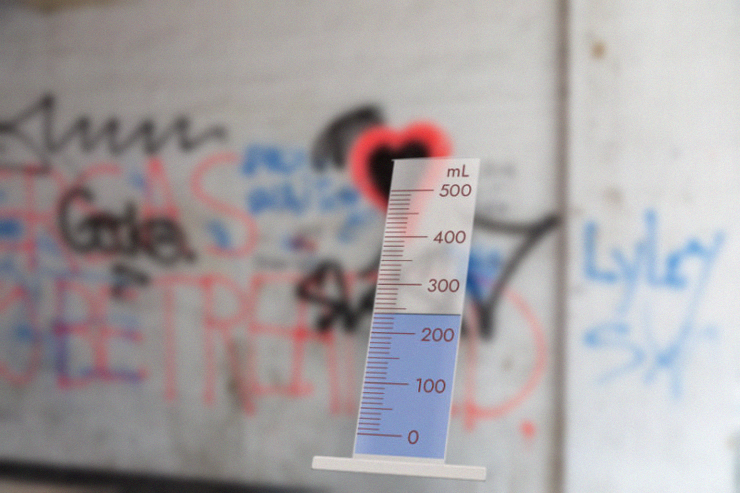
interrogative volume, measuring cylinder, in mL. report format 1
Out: 240
